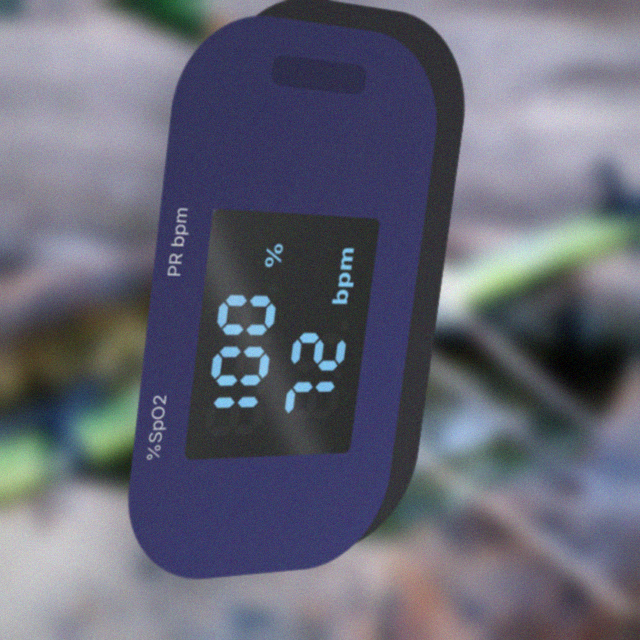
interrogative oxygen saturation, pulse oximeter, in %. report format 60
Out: 100
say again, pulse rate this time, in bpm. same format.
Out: 72
